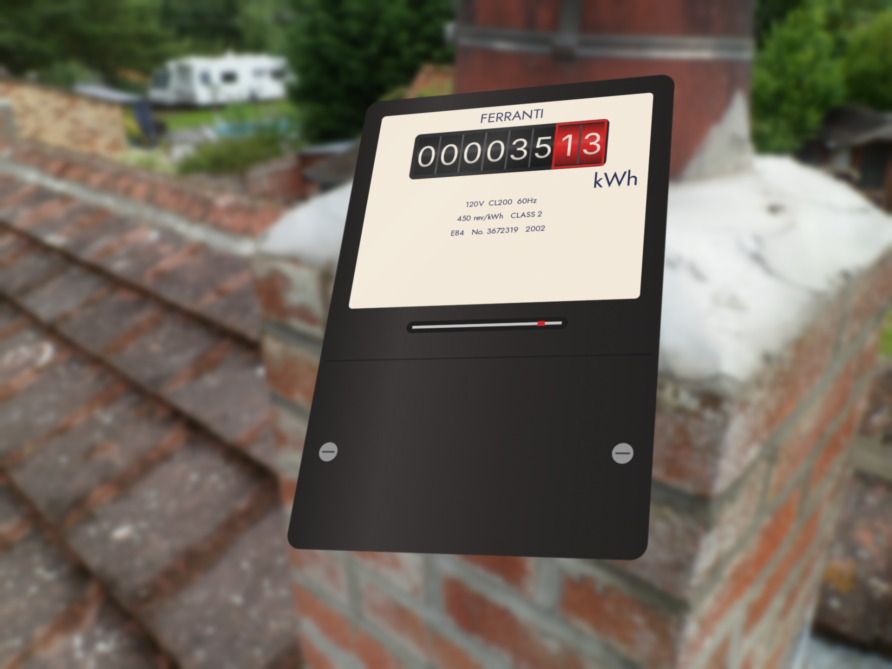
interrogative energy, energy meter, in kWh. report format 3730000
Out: 35.13
